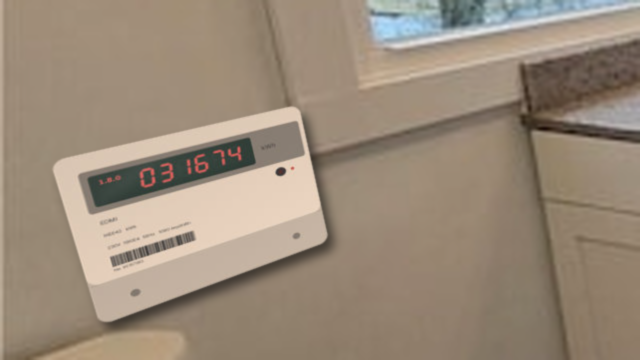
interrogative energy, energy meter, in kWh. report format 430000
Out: 31674
